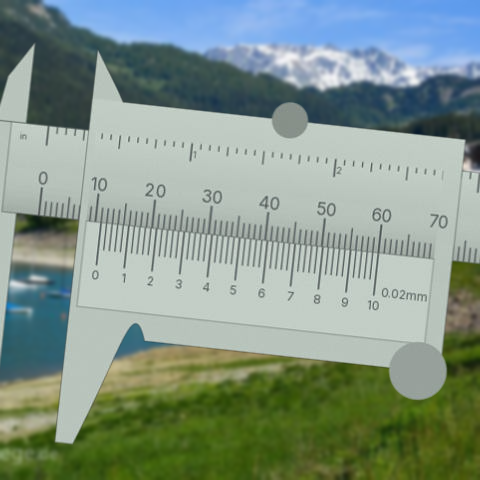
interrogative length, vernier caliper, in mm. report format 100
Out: 11.0
